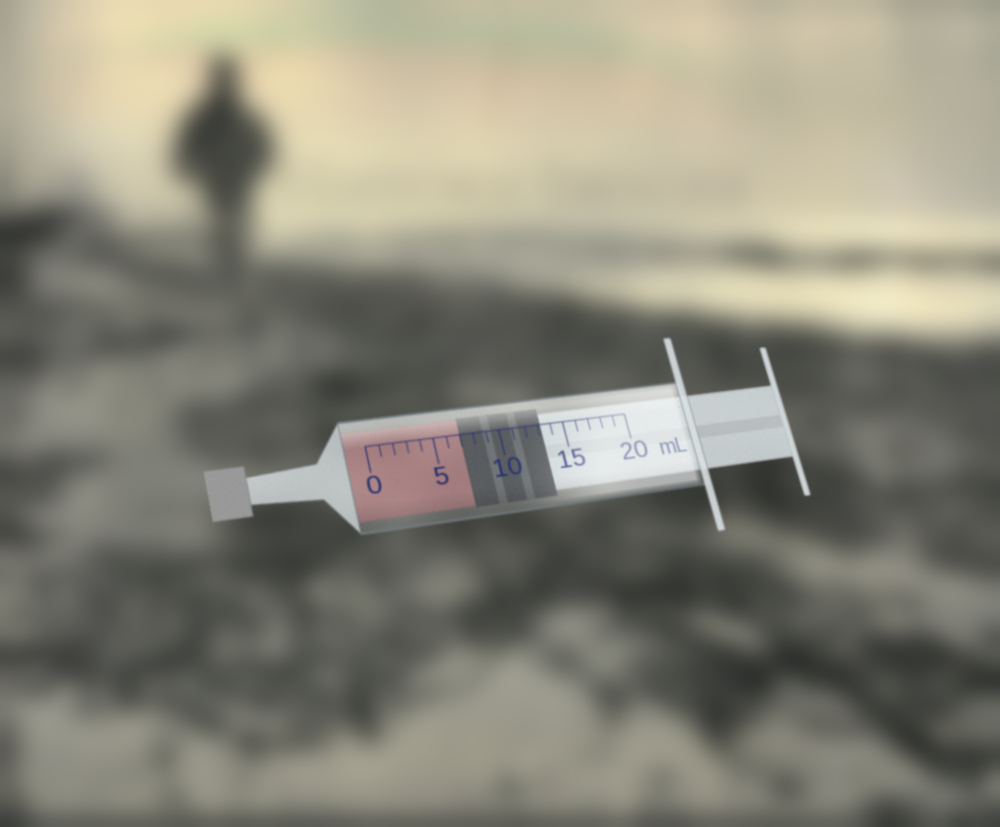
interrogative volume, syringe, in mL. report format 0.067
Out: 7
